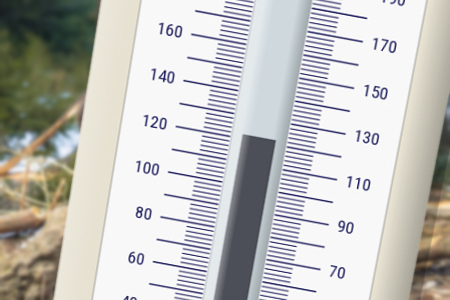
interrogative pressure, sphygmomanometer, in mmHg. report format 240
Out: 122
